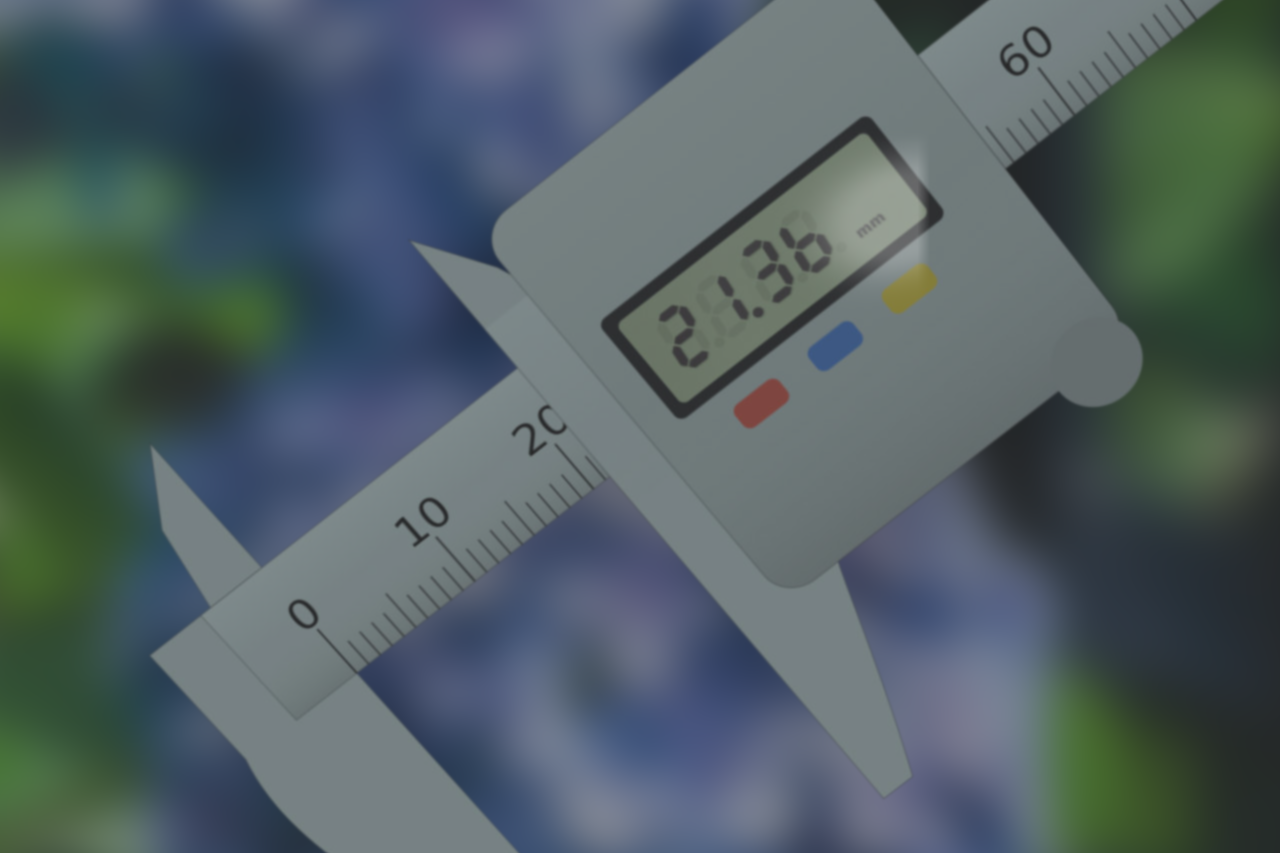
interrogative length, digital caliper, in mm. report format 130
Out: 21.36
